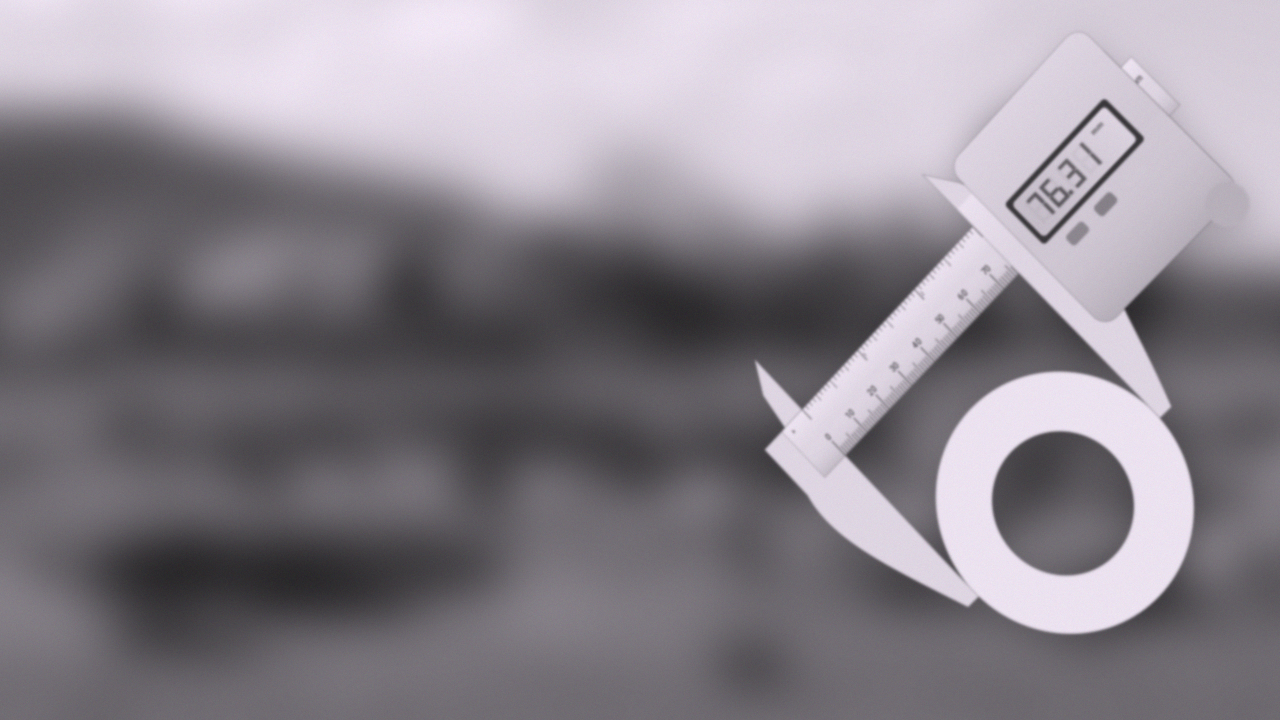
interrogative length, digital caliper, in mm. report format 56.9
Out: 76.31
